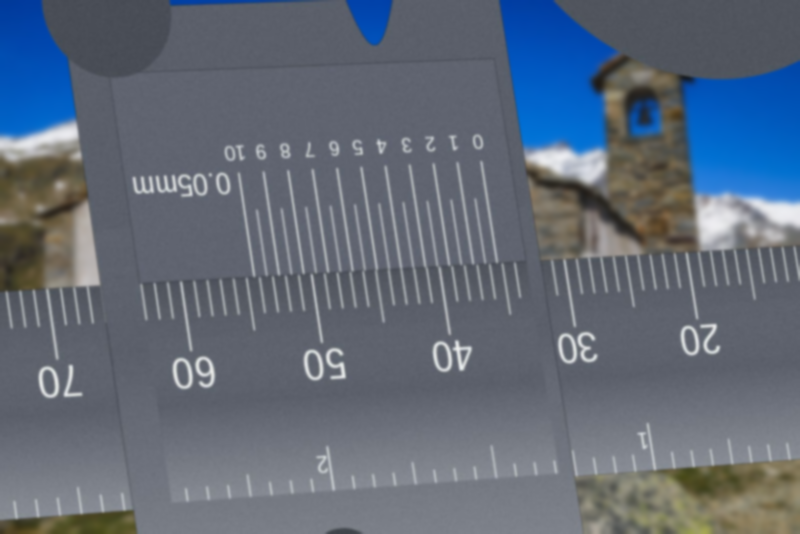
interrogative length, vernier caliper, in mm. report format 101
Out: 35.4
